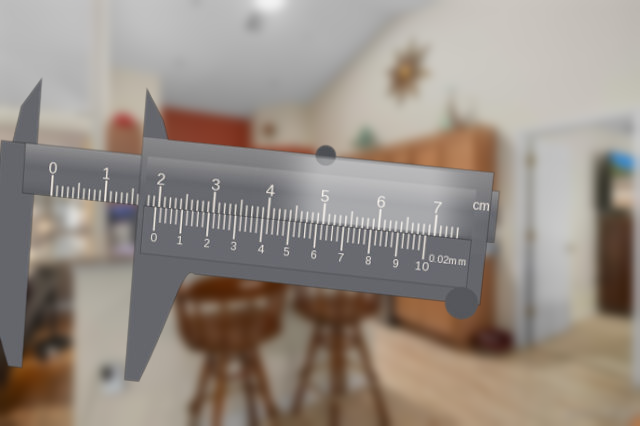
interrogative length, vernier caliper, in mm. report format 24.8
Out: 19.4
